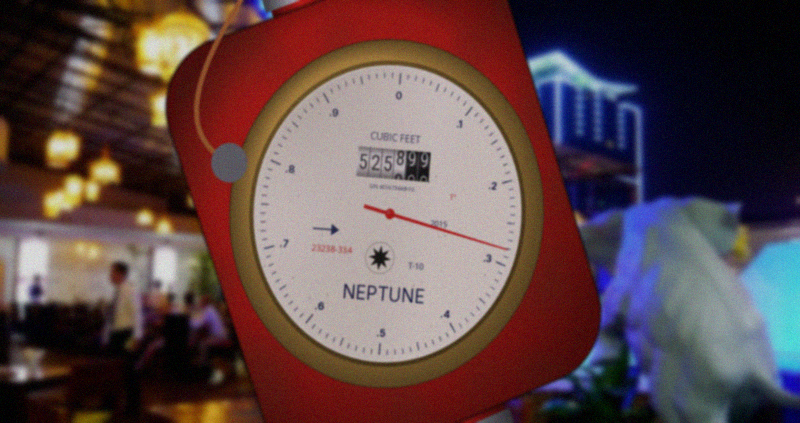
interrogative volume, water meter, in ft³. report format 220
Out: 525899.28
